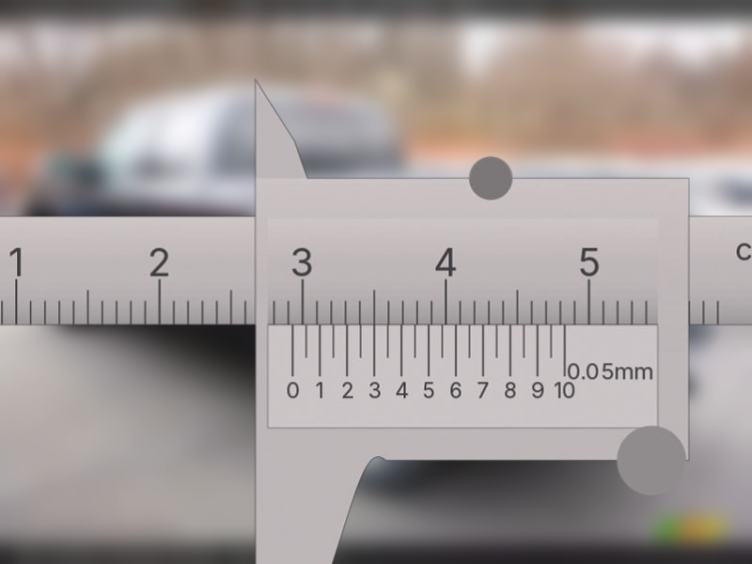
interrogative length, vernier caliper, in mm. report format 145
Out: 29.3
